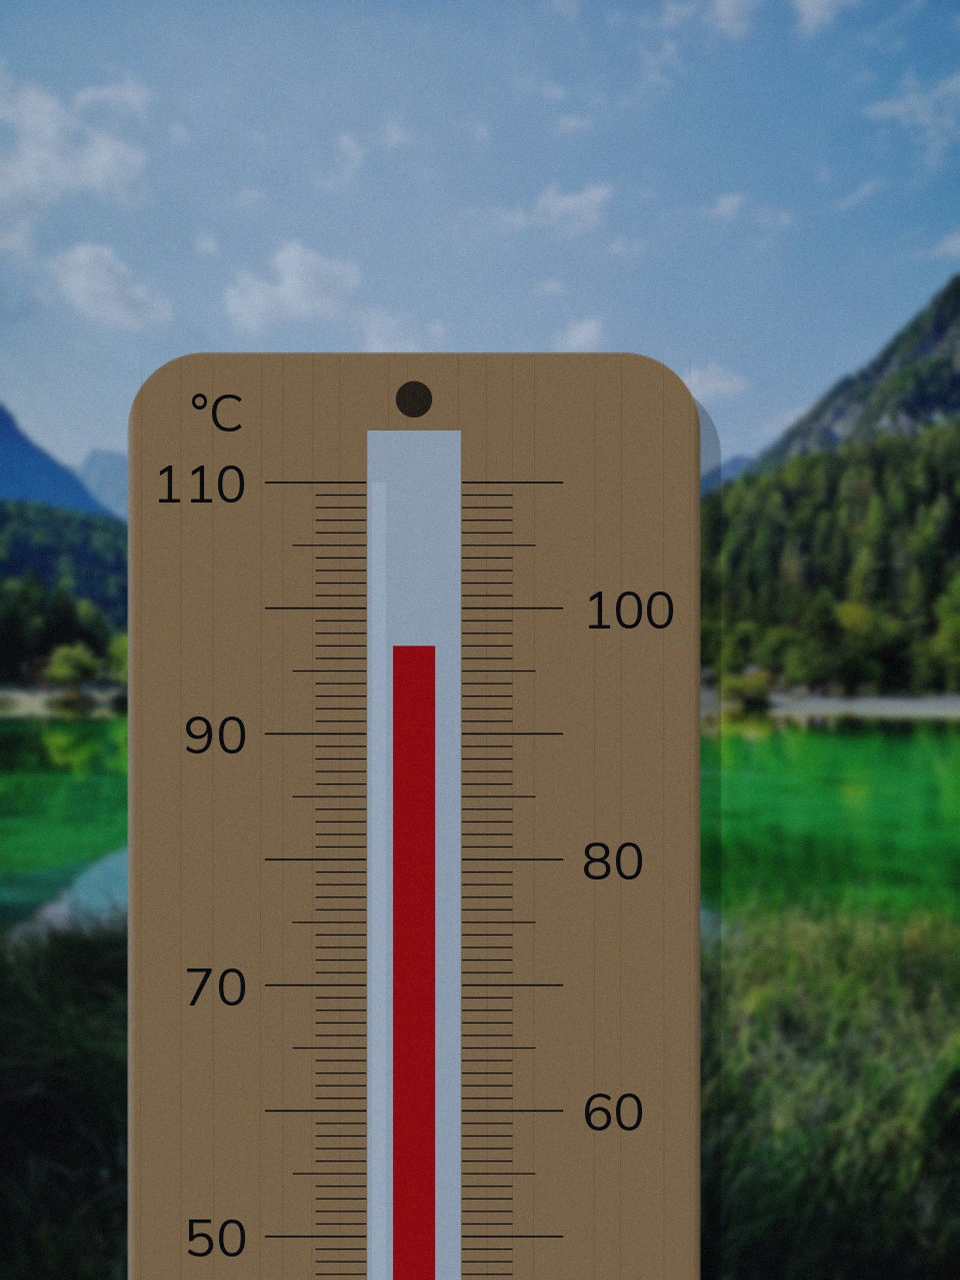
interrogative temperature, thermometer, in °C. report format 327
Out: 97
